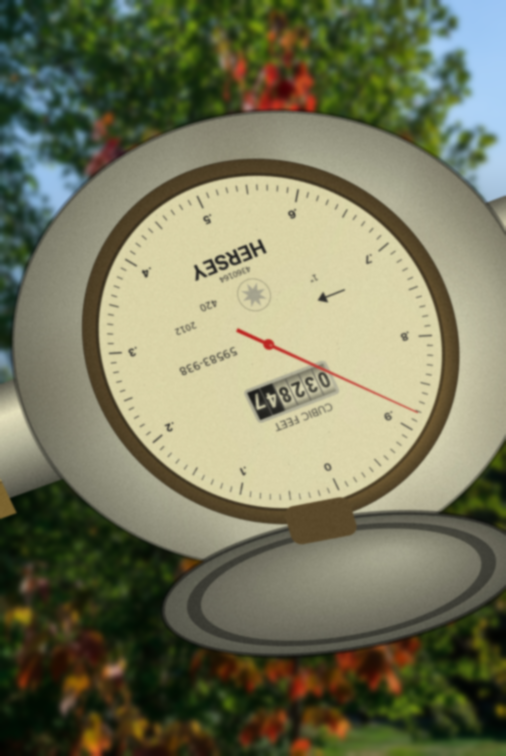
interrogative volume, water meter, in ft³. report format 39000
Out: 32846.88
